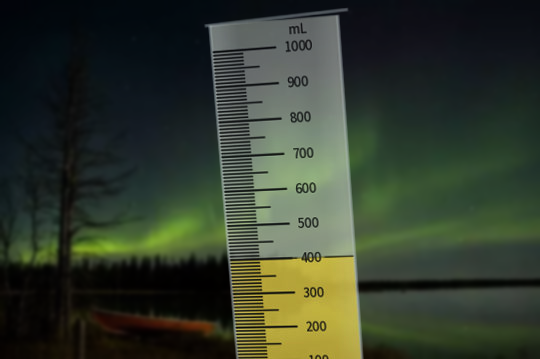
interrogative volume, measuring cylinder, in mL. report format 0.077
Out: 400
